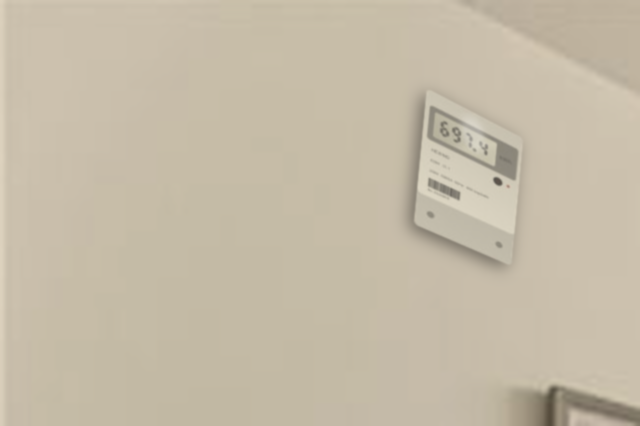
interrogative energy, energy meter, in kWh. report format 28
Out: 697.4
